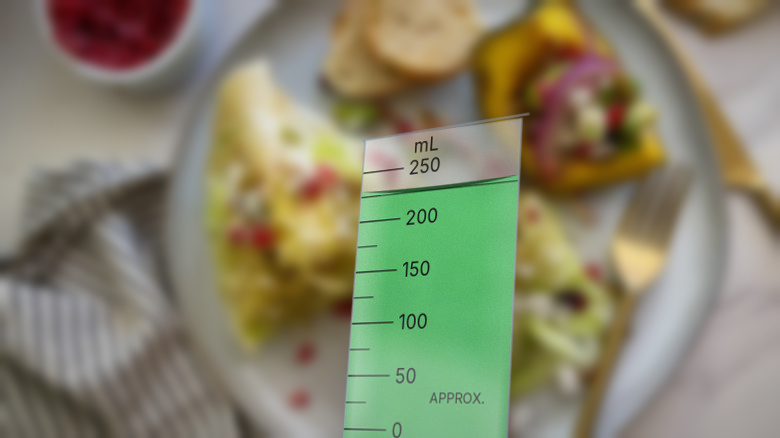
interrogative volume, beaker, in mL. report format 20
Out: 225
